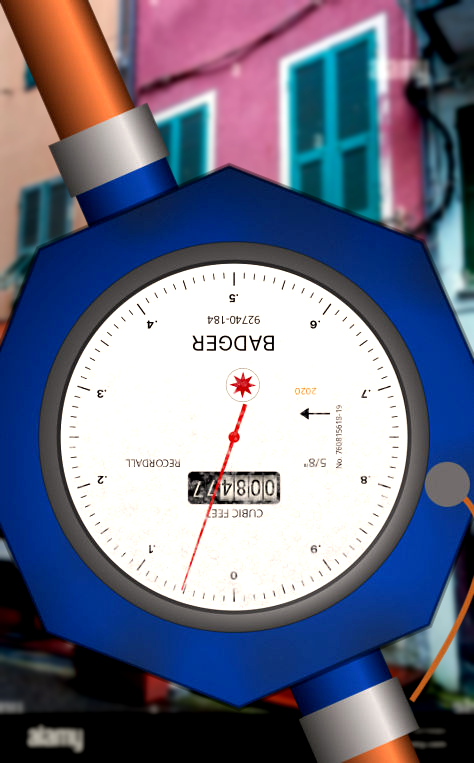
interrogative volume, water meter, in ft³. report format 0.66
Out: 8477.05
